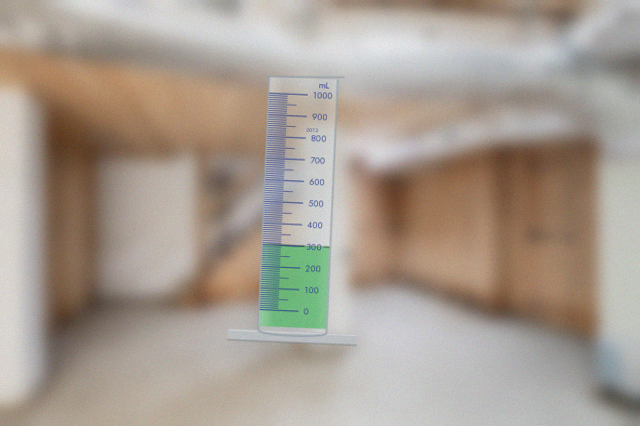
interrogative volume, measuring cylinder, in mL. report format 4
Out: 300
